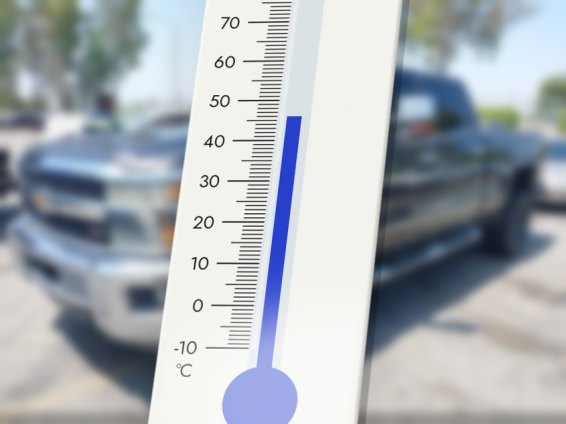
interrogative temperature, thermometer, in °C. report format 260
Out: 46
